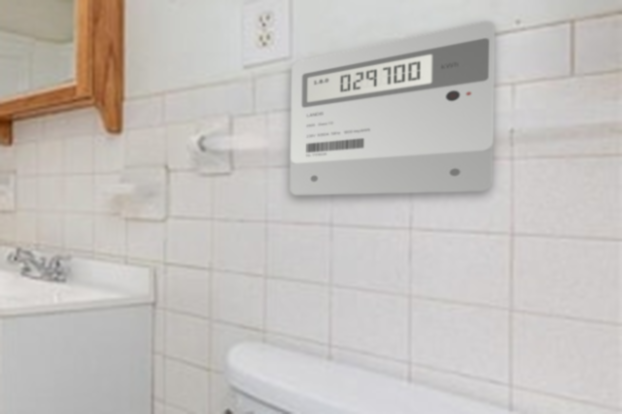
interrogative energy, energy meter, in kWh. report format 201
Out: 29700
